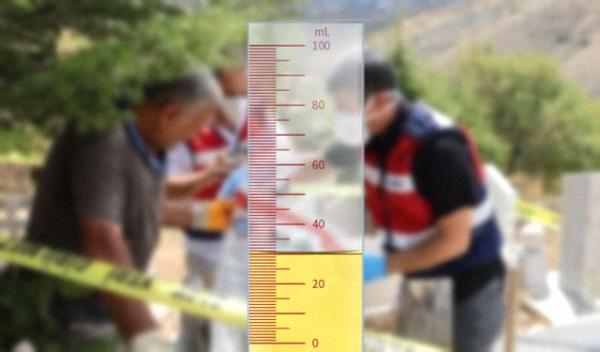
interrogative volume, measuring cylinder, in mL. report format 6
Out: 30
